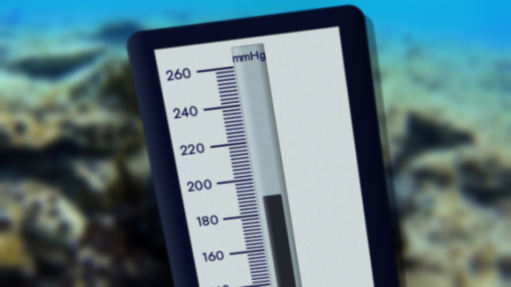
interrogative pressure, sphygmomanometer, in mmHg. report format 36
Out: 190
